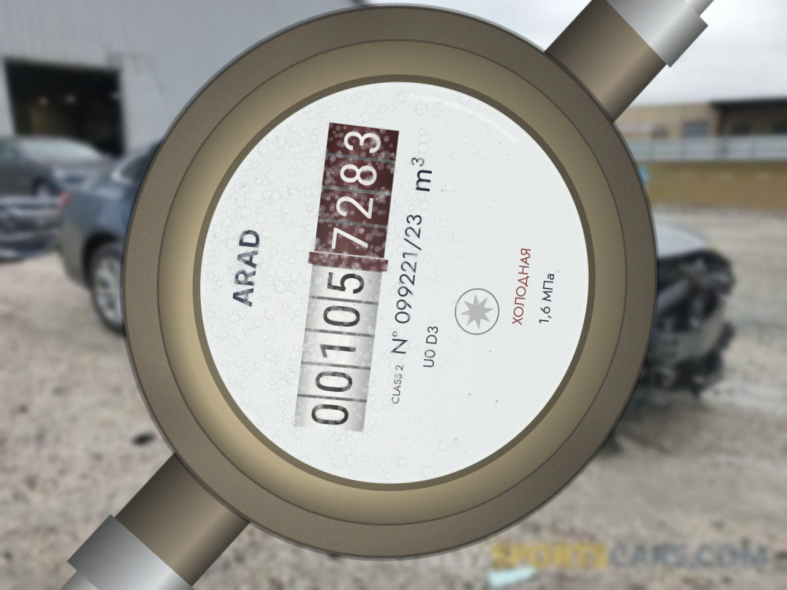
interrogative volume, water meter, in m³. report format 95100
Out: 105.7283
